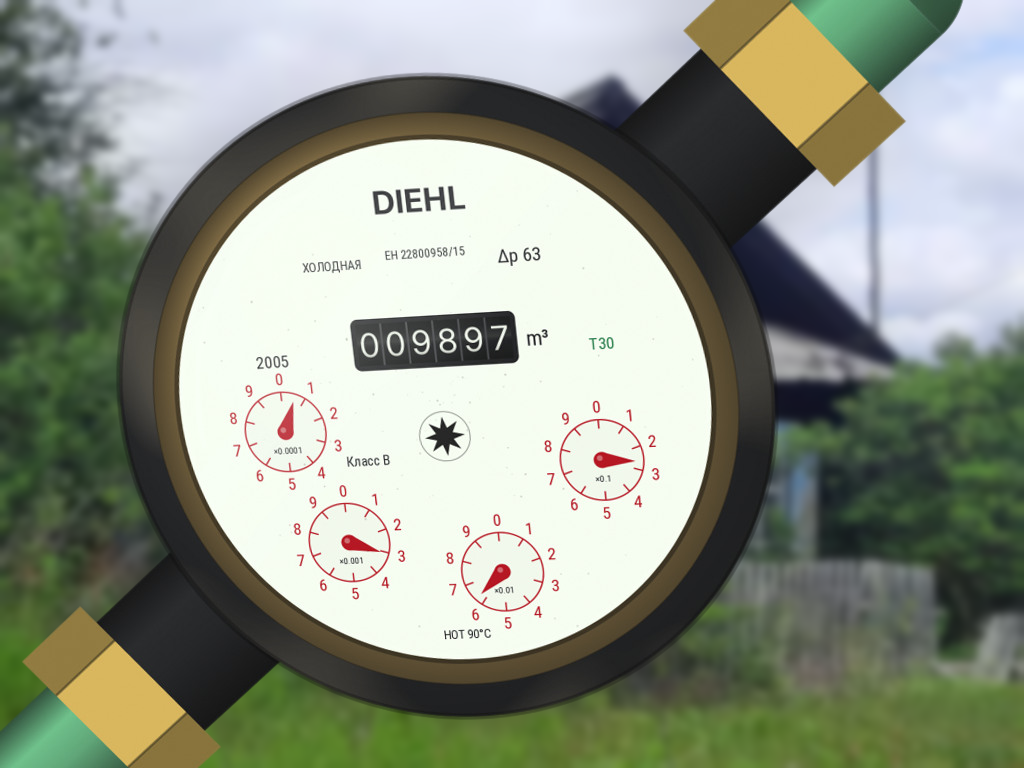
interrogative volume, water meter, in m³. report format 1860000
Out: 9897.2630
